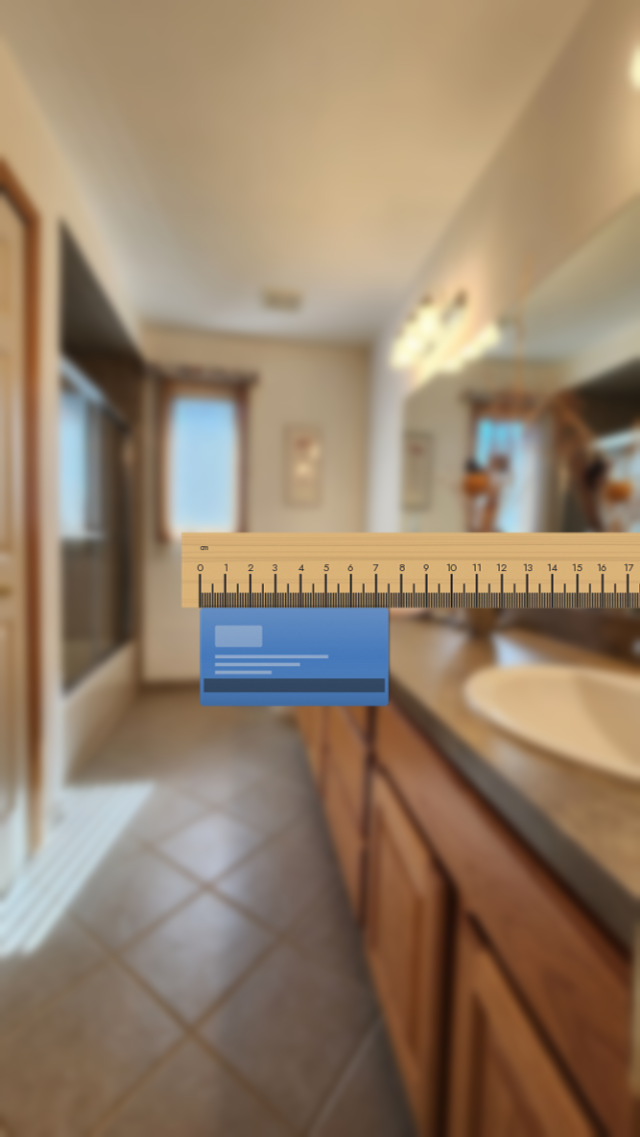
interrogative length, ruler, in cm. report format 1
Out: 7.5
